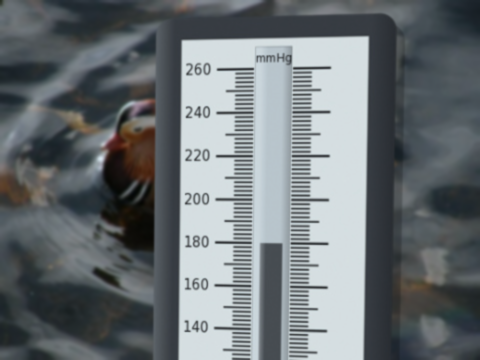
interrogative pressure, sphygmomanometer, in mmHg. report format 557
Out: 180
